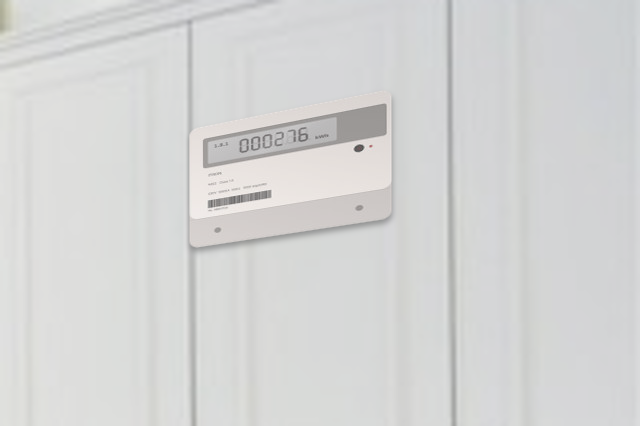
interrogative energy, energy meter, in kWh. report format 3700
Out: 276
